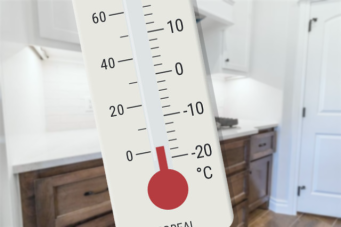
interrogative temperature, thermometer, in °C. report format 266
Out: -17
